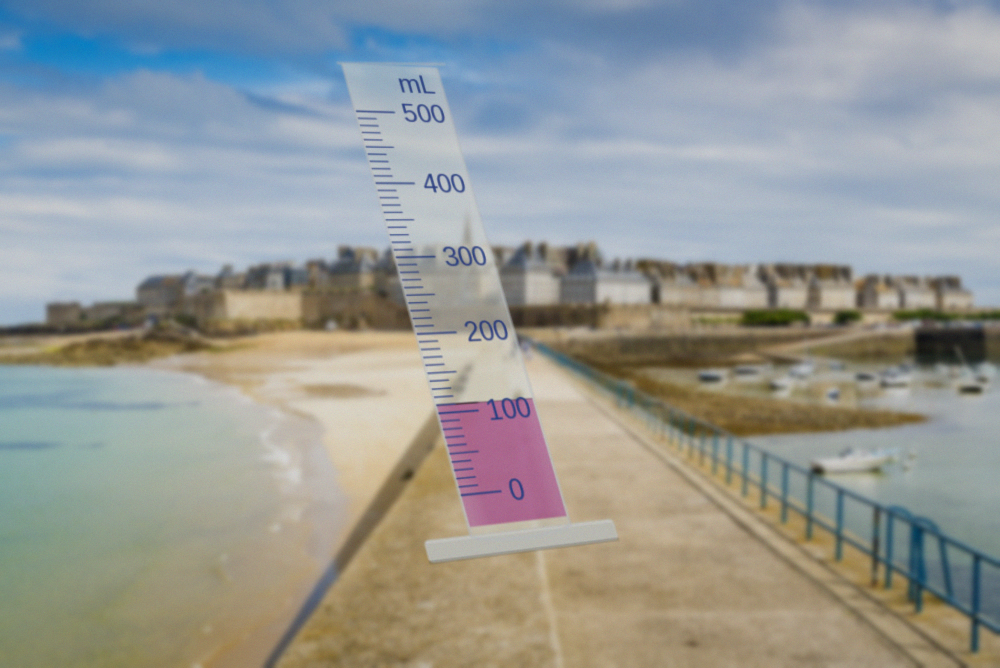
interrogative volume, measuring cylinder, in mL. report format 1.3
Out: 110
